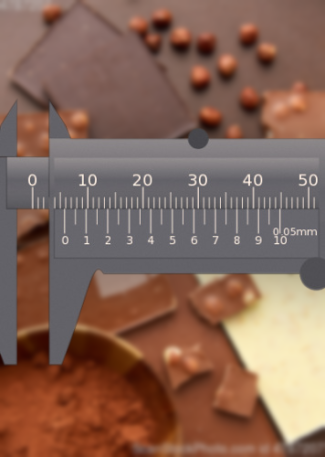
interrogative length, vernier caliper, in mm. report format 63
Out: 5.8
